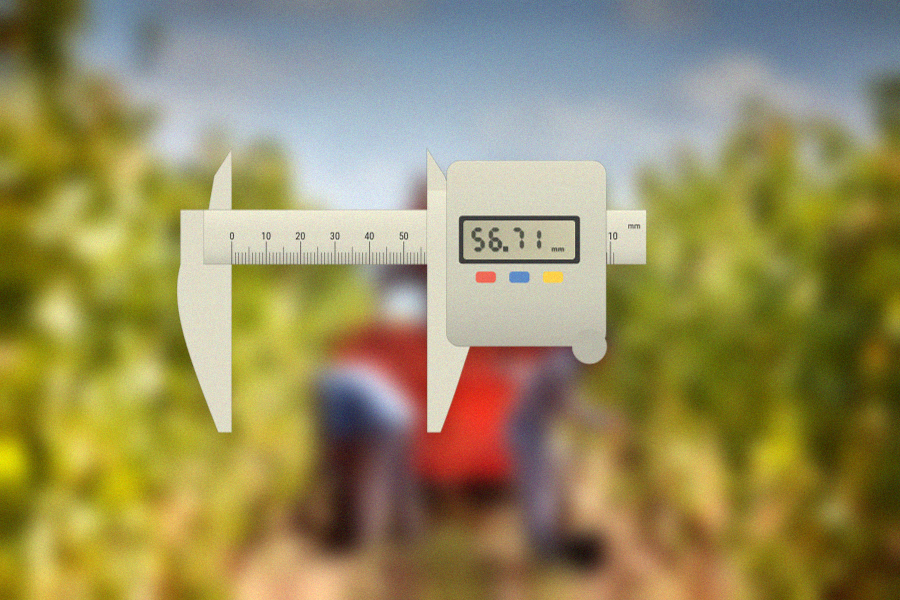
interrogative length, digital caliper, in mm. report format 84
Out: 56.71
